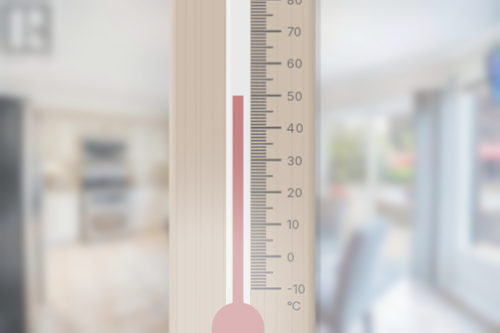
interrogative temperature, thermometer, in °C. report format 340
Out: 50
